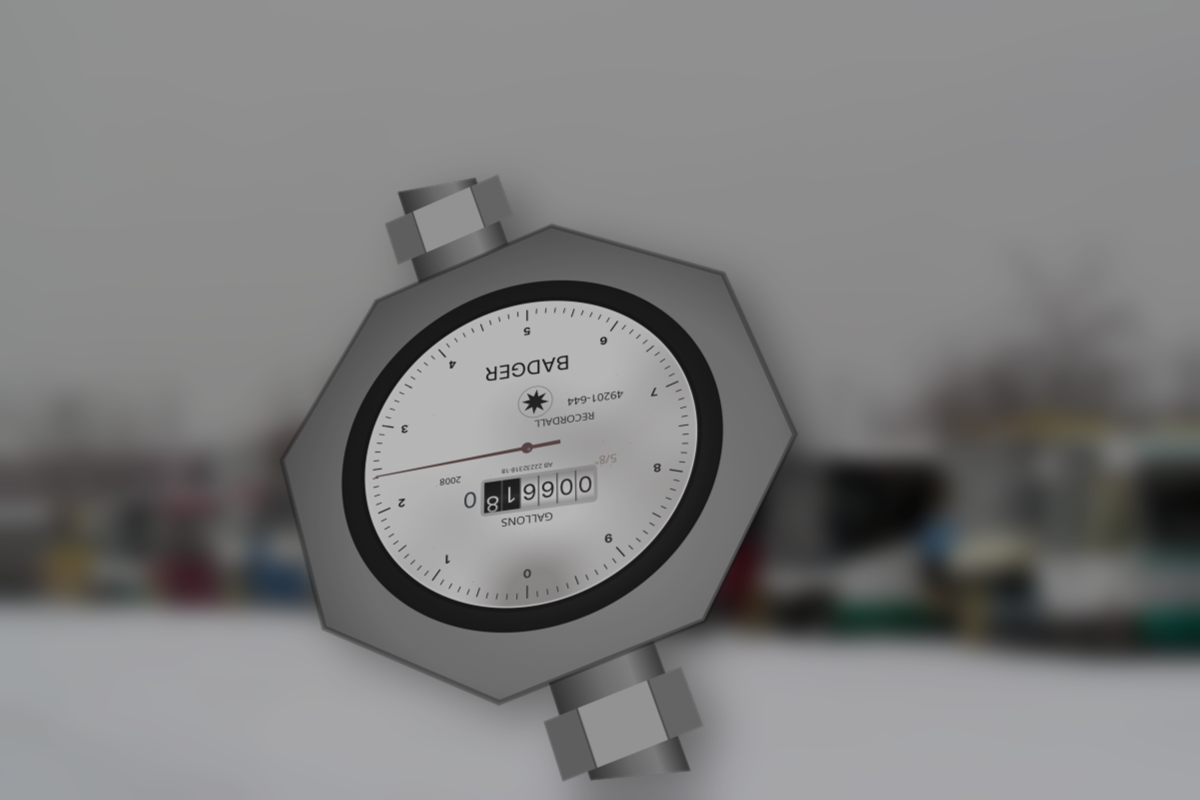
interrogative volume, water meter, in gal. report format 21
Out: 66182.4
